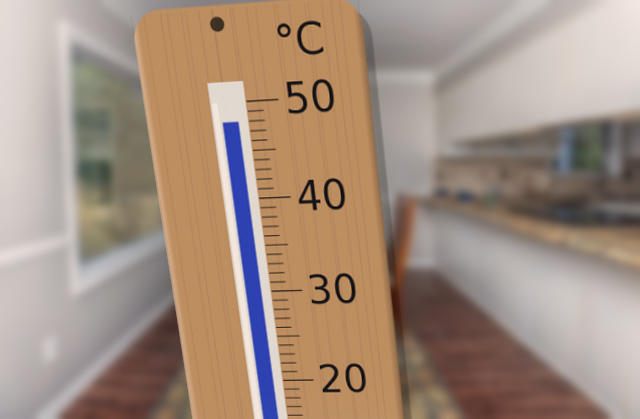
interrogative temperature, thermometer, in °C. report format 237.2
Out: 48
